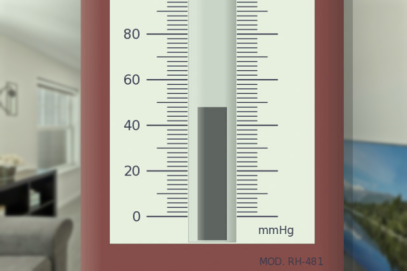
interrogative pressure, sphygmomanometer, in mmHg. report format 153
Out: 48
